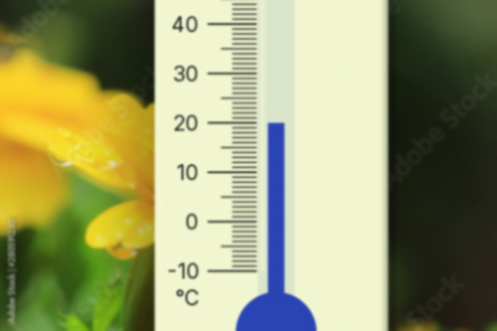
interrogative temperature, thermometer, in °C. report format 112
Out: 20
